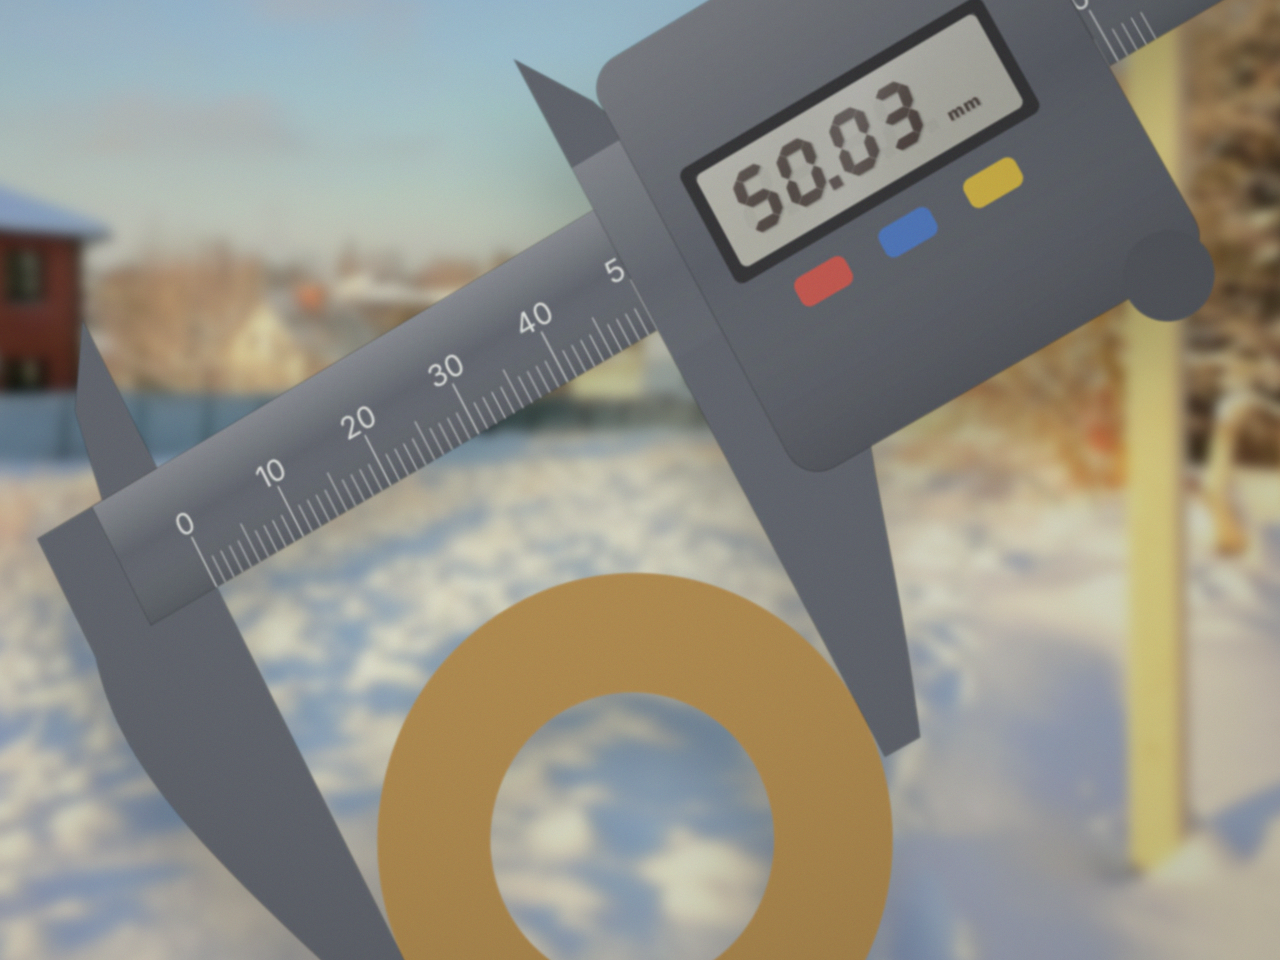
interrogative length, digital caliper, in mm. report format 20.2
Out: 50.03
